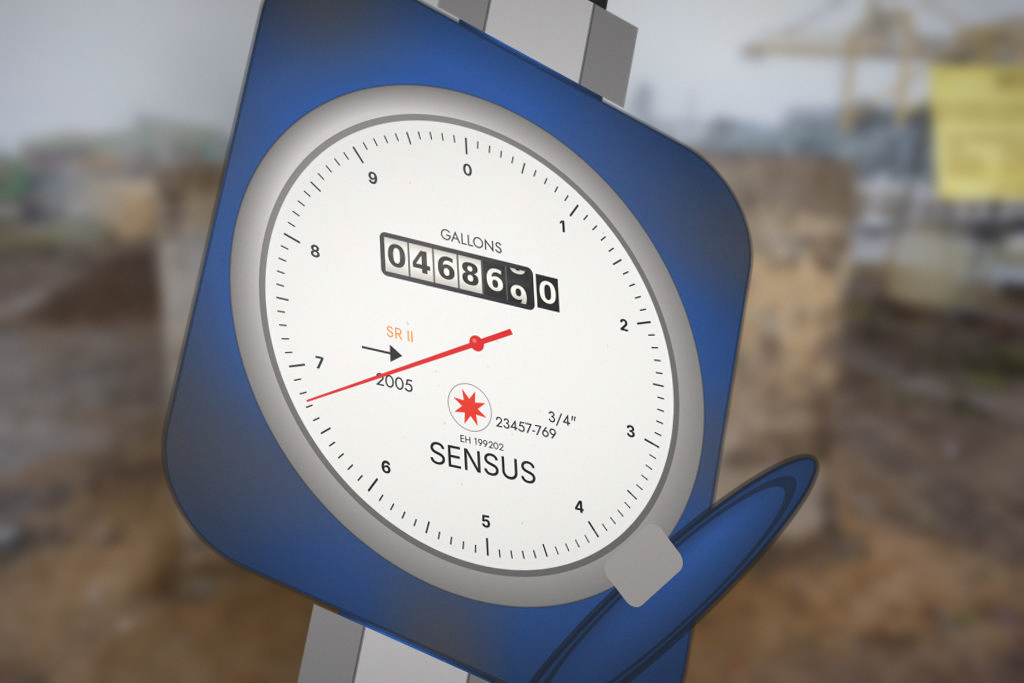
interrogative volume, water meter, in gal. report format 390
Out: 468686.7
